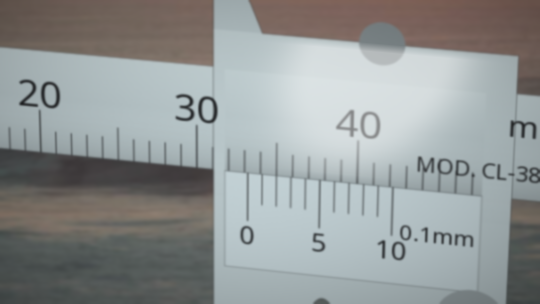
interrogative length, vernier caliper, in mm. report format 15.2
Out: 33.2
